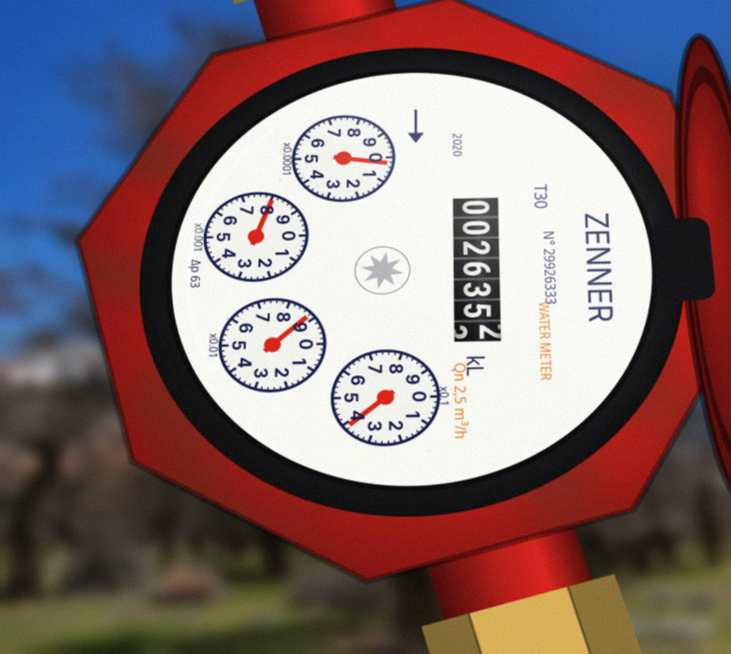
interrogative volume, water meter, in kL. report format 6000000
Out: 26352.3880
